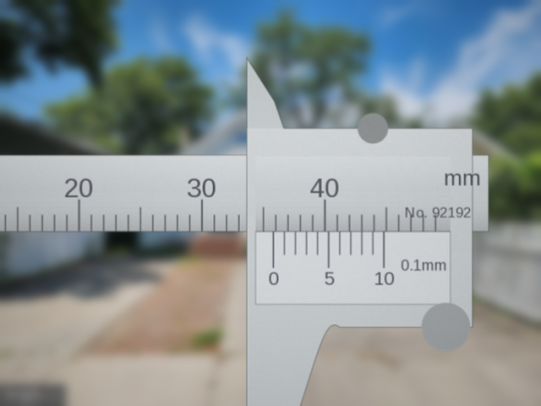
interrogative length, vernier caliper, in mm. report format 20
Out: 35.8
